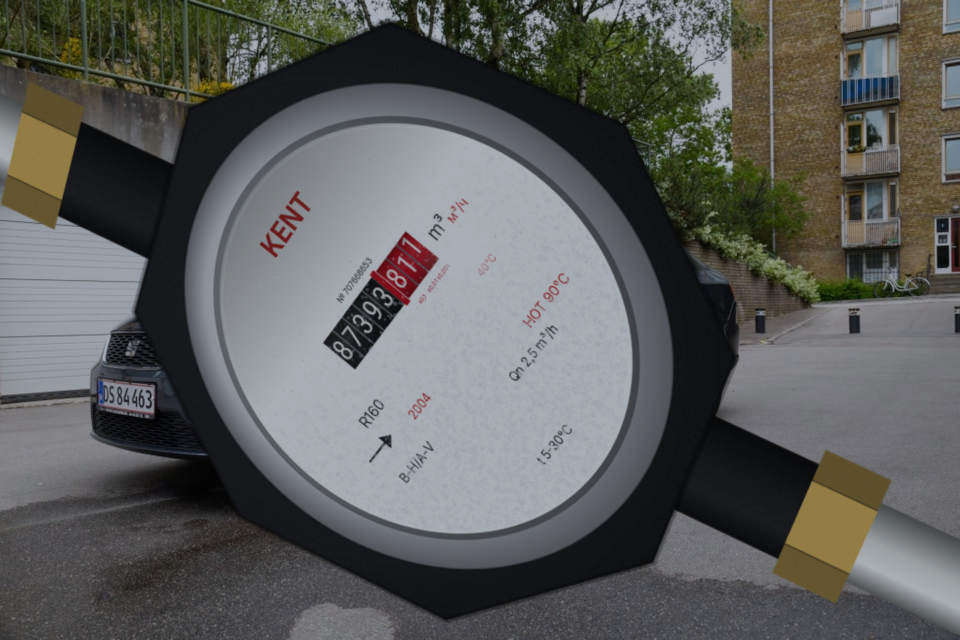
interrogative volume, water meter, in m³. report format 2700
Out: 87393.811
